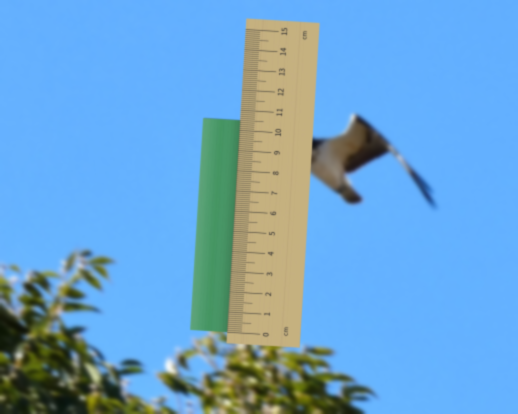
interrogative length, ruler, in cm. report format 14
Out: 10.5
